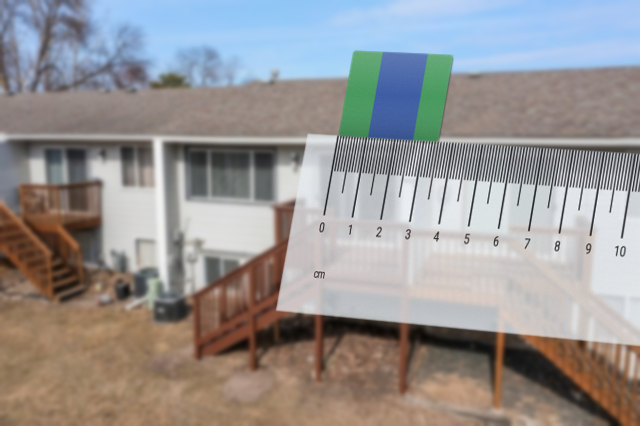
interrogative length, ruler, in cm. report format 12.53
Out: 3.5
